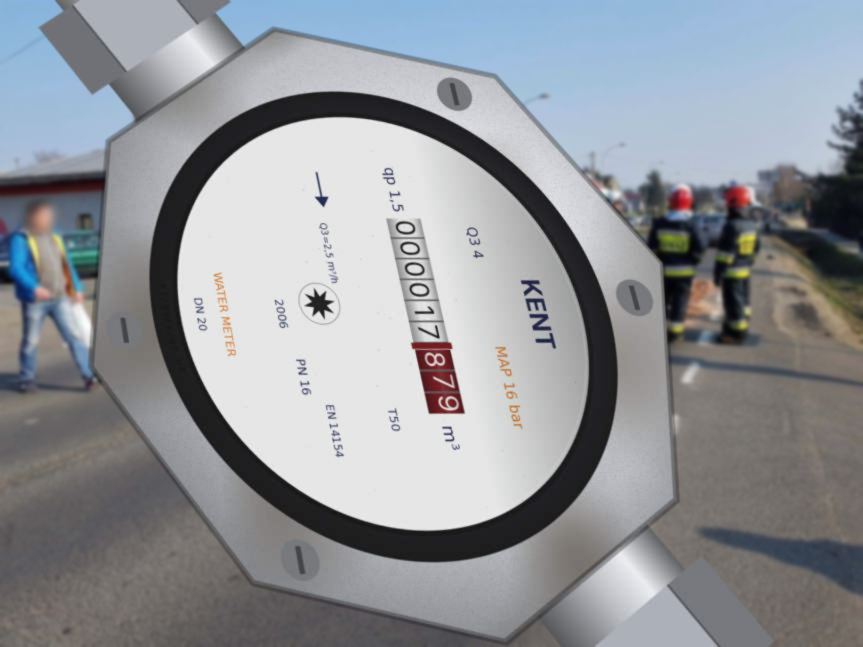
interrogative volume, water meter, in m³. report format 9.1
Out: 17.879
